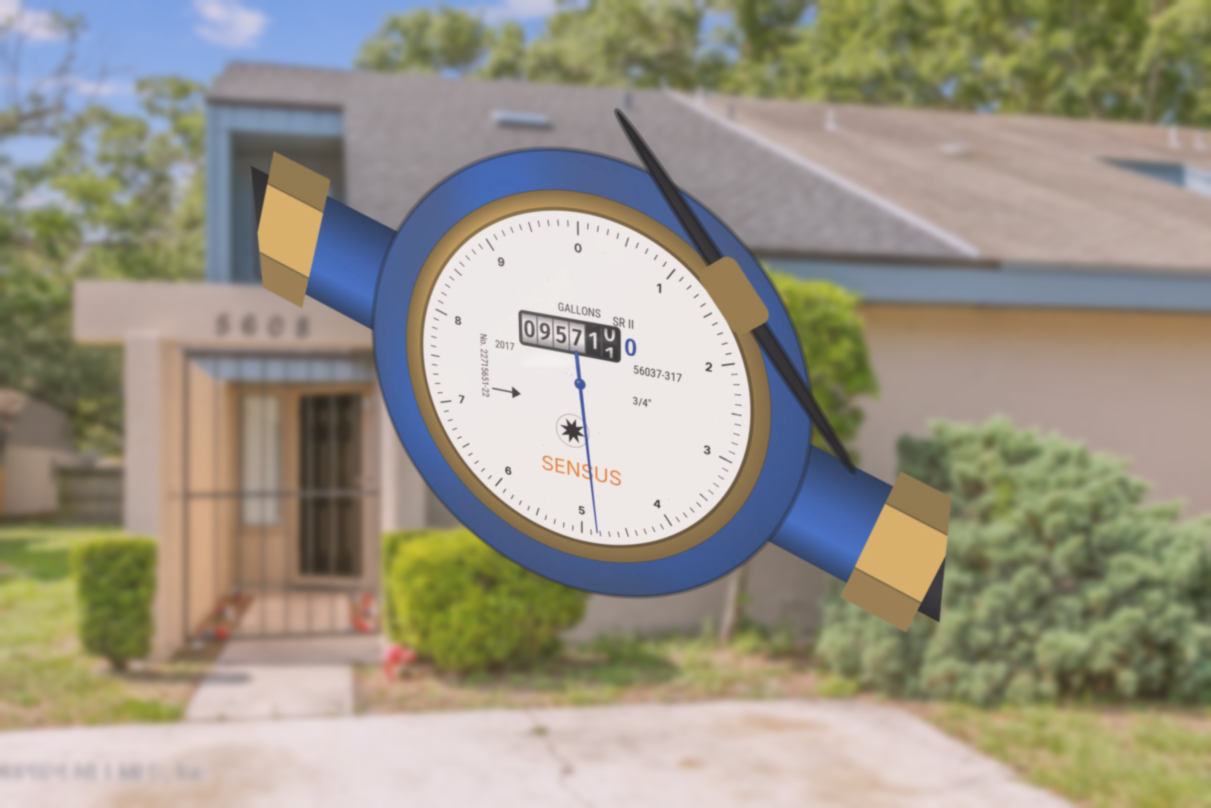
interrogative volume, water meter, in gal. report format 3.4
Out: 957104.8
